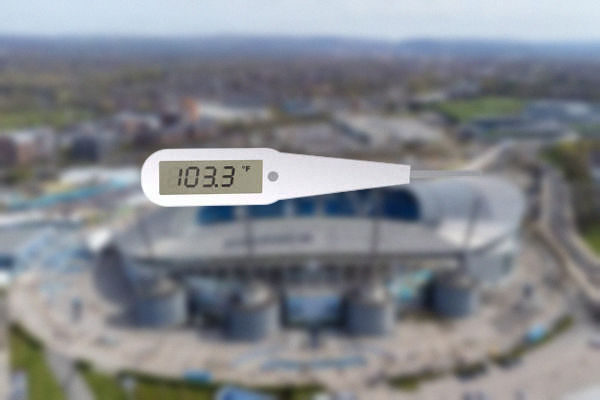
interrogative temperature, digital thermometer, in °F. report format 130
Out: 103.3
